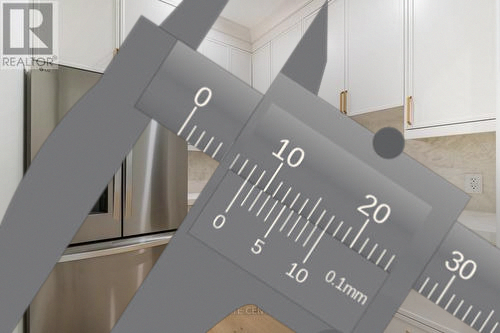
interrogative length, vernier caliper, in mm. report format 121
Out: 8.0
